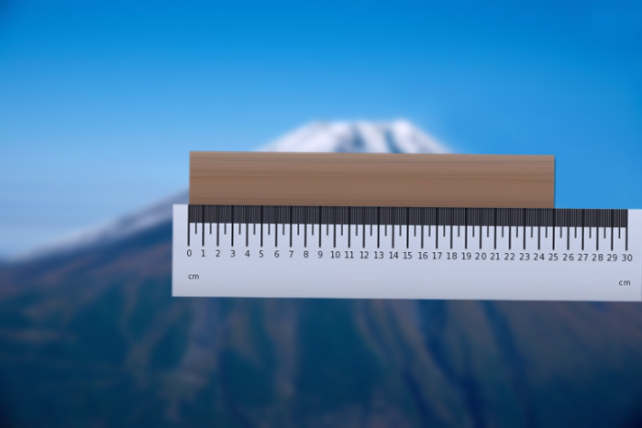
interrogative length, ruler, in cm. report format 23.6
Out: 25
